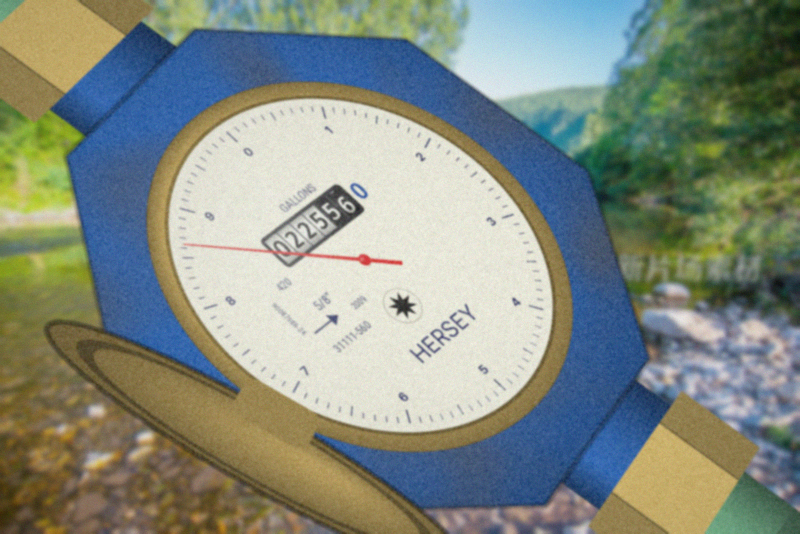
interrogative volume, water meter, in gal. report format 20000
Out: 225558.6
